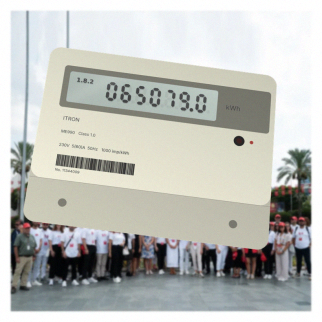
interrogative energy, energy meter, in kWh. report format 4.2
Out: 65079.0
